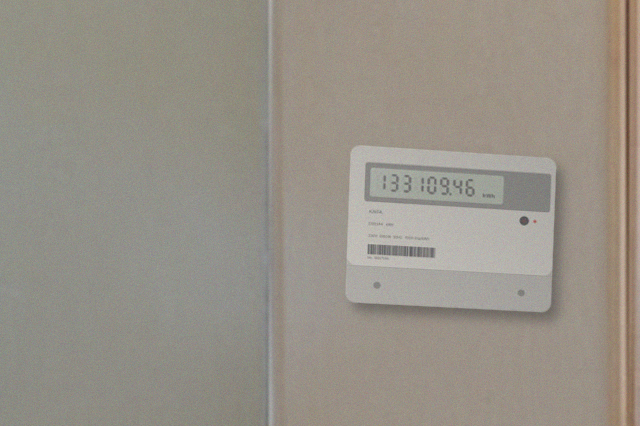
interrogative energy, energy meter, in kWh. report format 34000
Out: 133109.46
